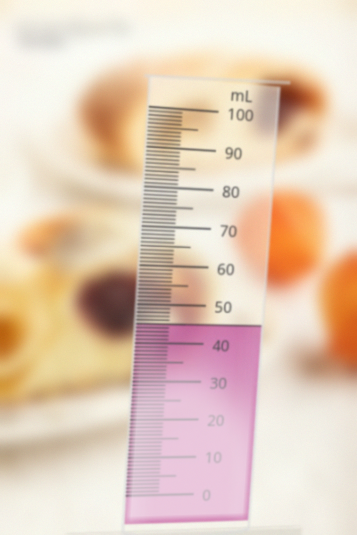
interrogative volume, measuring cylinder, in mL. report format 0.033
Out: 45
